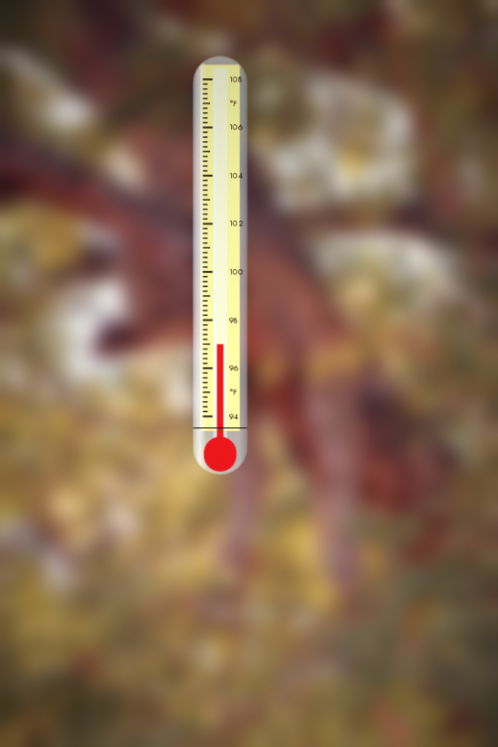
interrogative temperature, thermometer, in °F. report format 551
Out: 97
